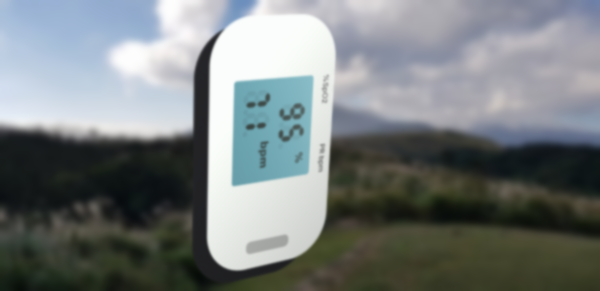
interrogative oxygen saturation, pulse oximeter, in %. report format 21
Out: 95
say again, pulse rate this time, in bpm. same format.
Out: 71
